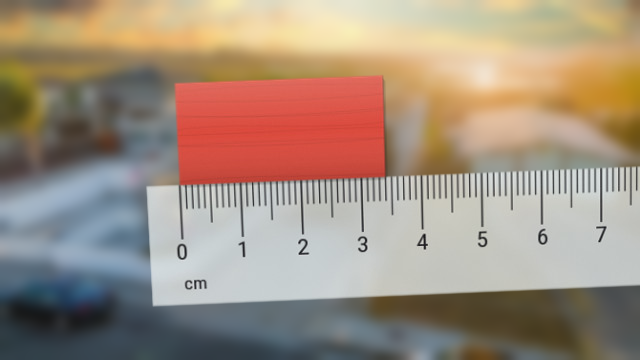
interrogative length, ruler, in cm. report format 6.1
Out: 3.4
